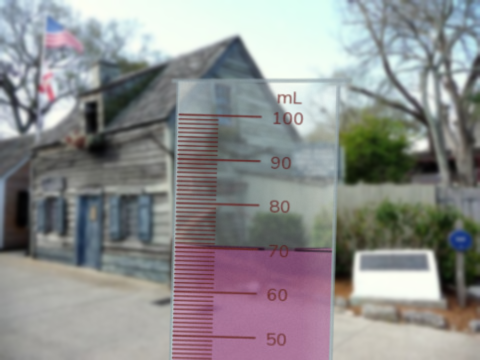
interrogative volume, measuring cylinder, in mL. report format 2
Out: 70
